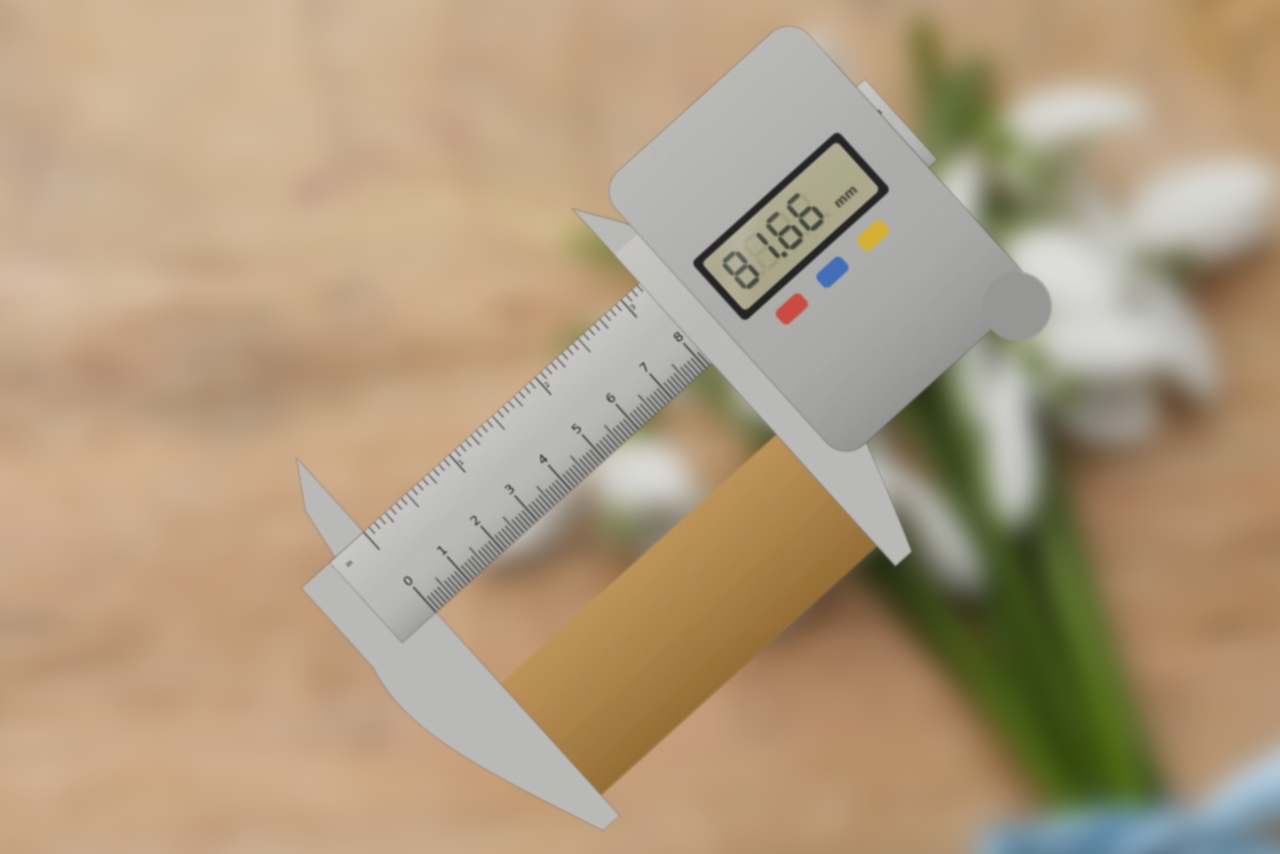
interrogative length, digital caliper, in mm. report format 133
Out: 81.66
